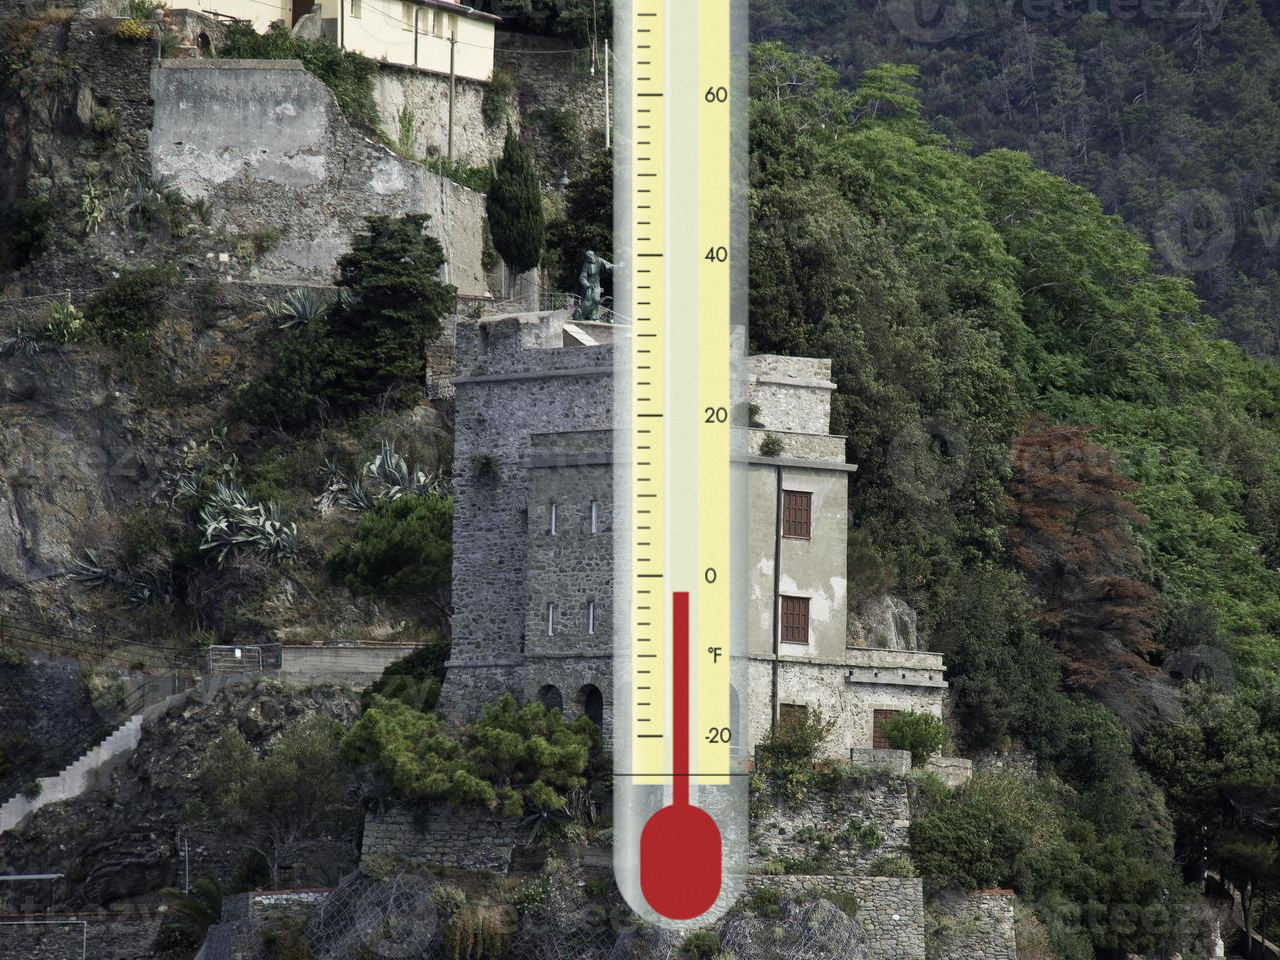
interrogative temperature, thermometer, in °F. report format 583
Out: -2
